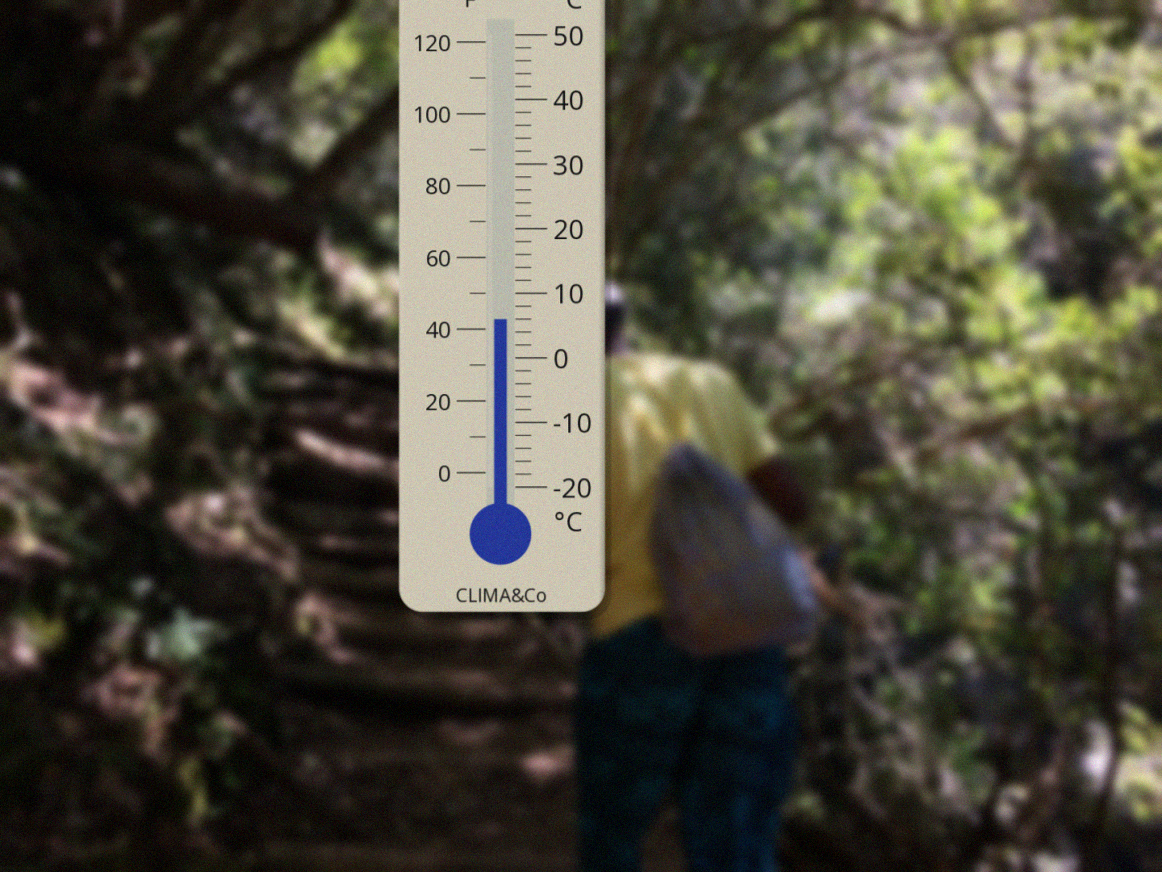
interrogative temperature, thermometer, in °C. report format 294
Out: 6
